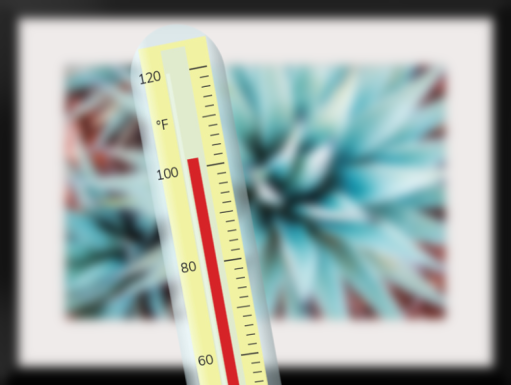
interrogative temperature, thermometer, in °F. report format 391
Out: 102
